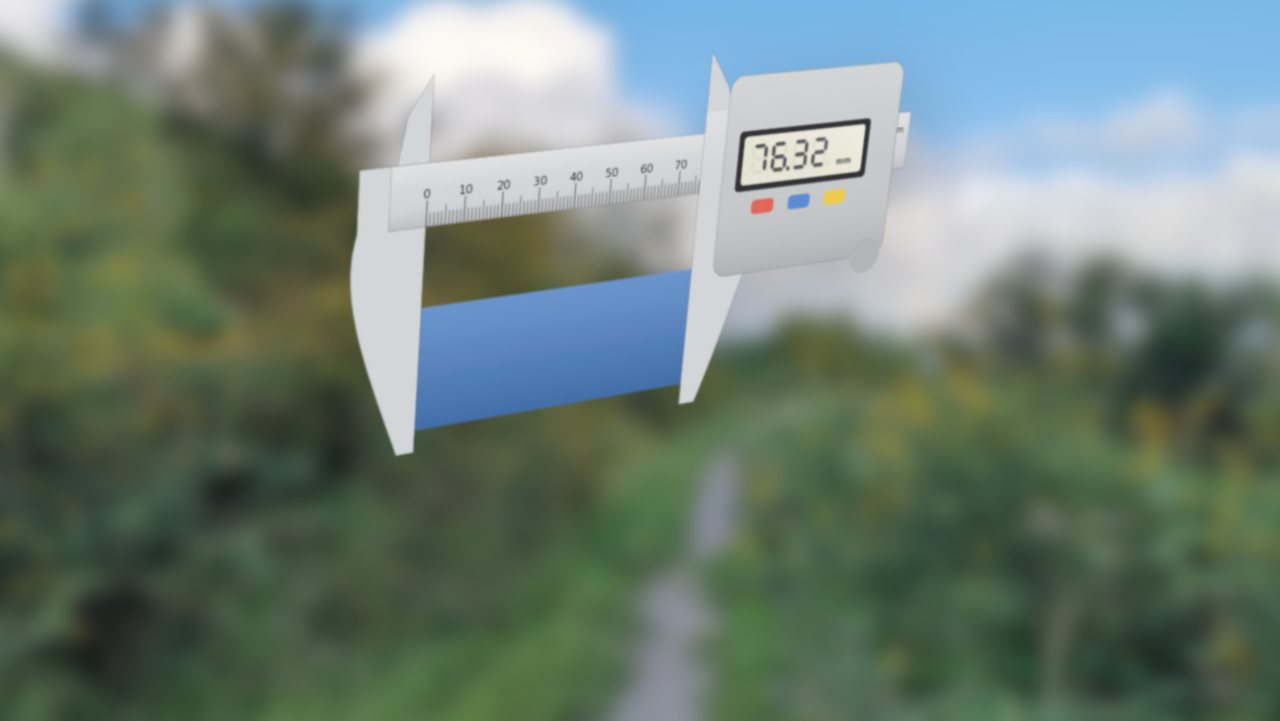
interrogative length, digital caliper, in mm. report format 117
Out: 76.32
